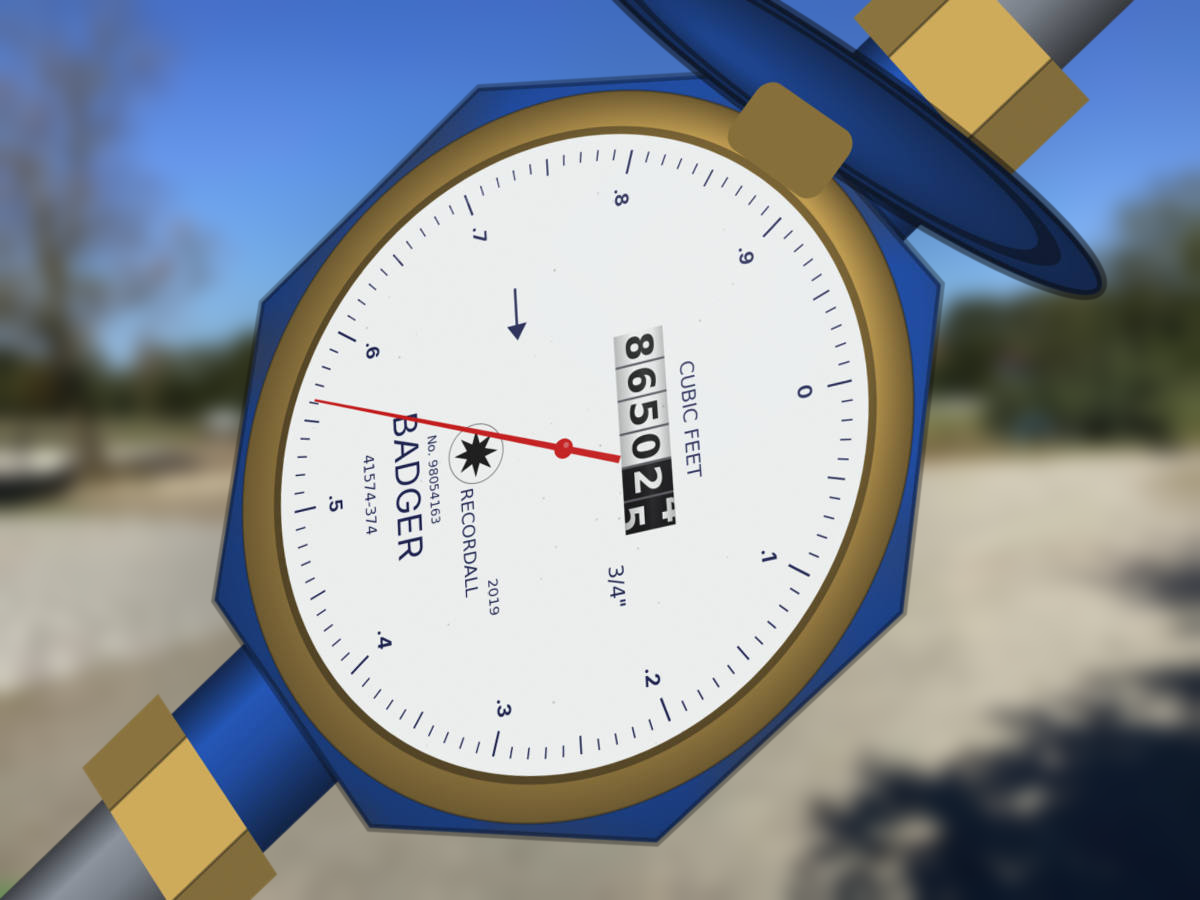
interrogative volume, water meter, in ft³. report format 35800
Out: 865024.56
